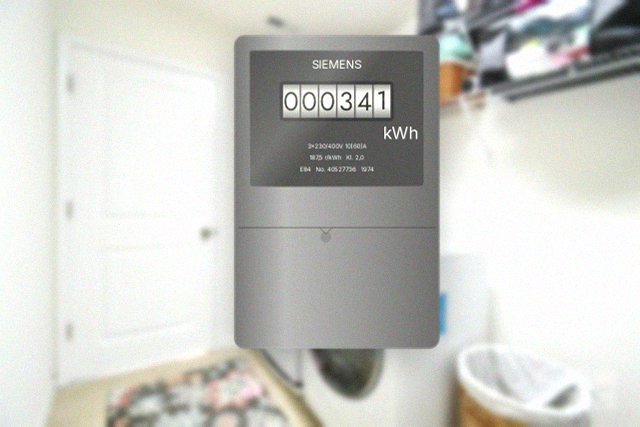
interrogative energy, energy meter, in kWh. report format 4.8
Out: 341
